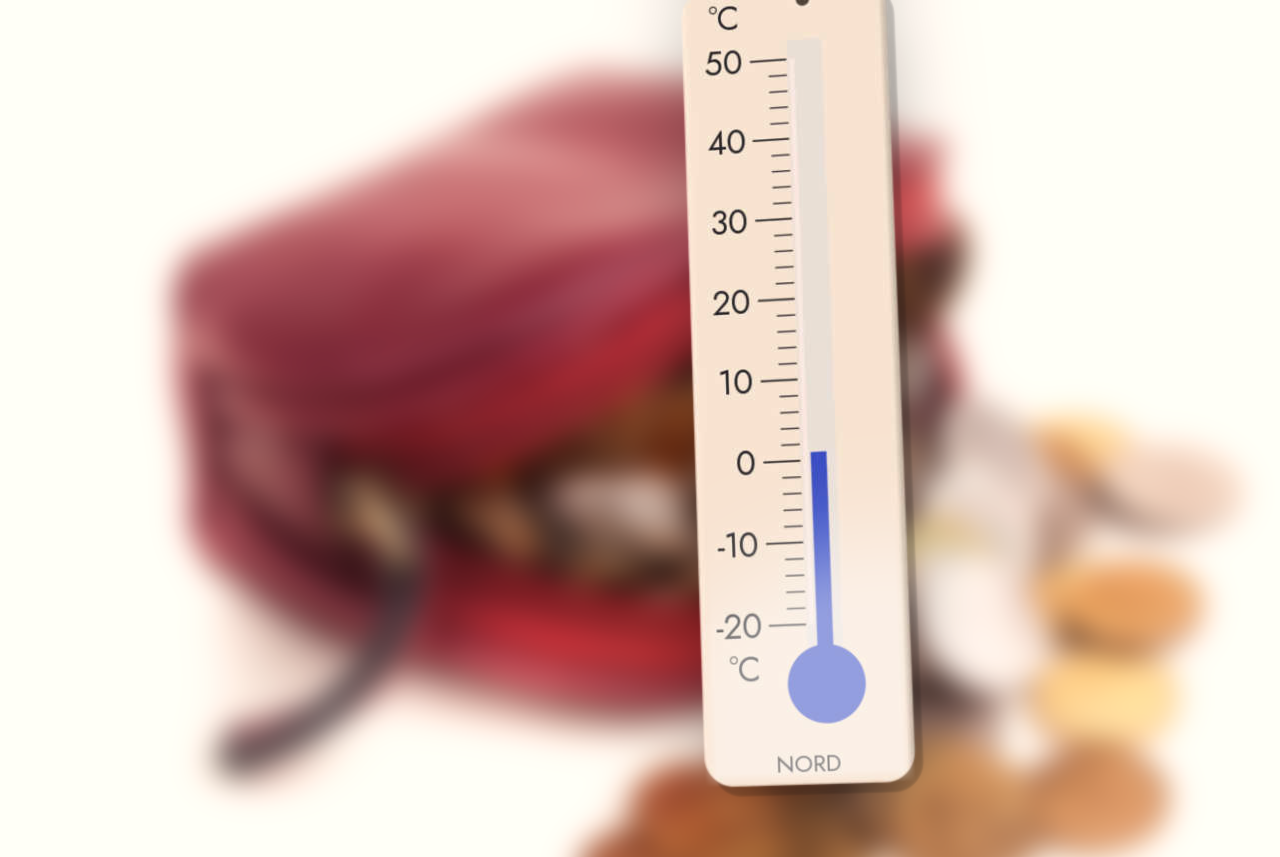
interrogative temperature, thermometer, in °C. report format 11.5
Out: 1
